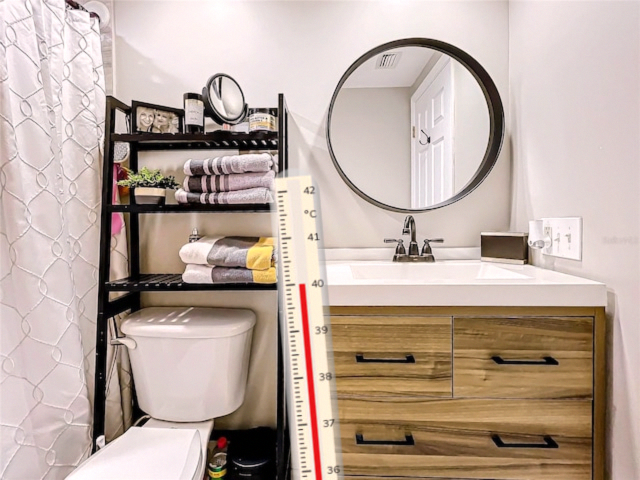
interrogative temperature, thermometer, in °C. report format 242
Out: 40
